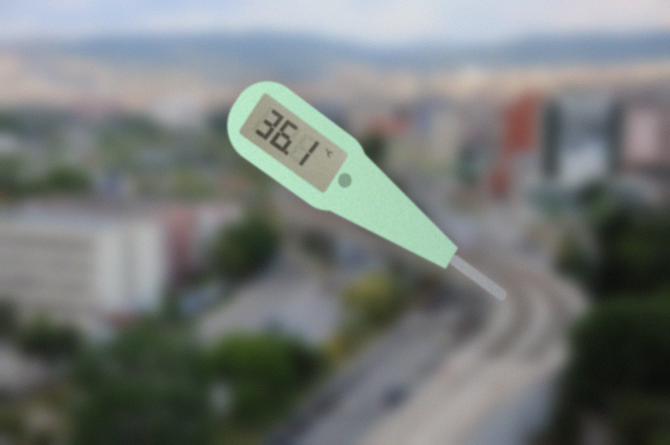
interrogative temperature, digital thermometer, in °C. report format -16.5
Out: 36.1
